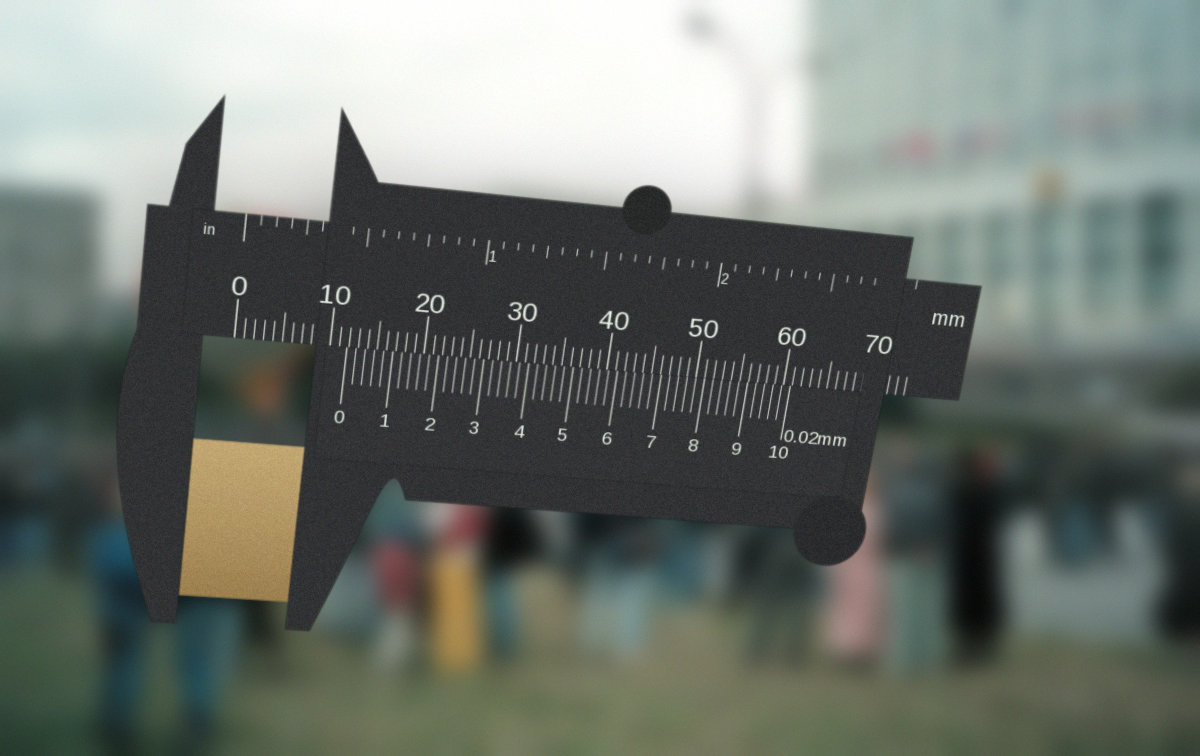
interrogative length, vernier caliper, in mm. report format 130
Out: 11.8
